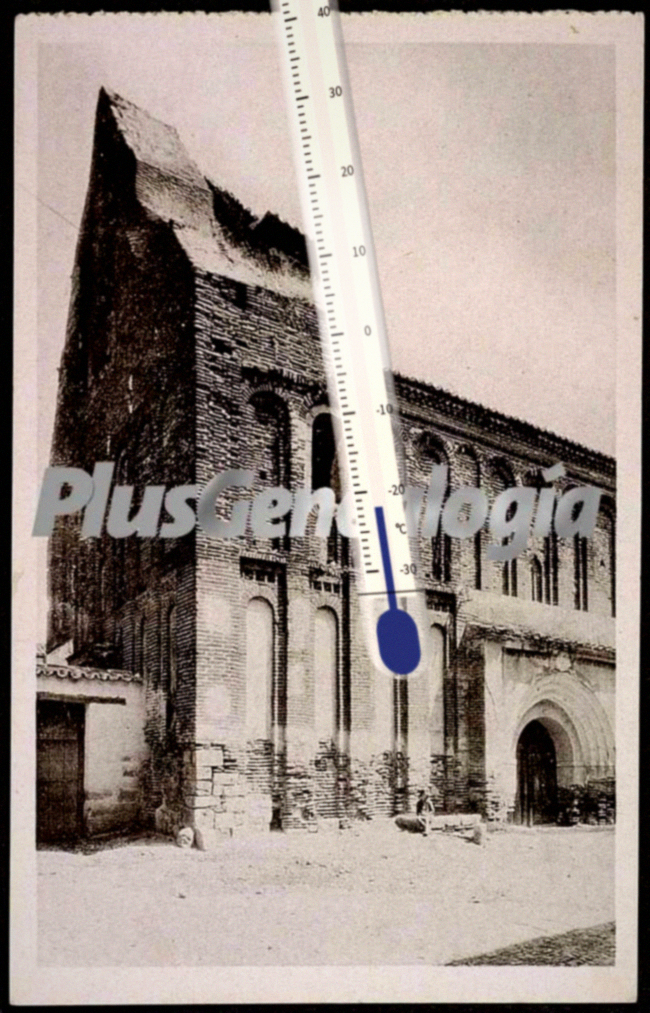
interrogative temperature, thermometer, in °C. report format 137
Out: -22
